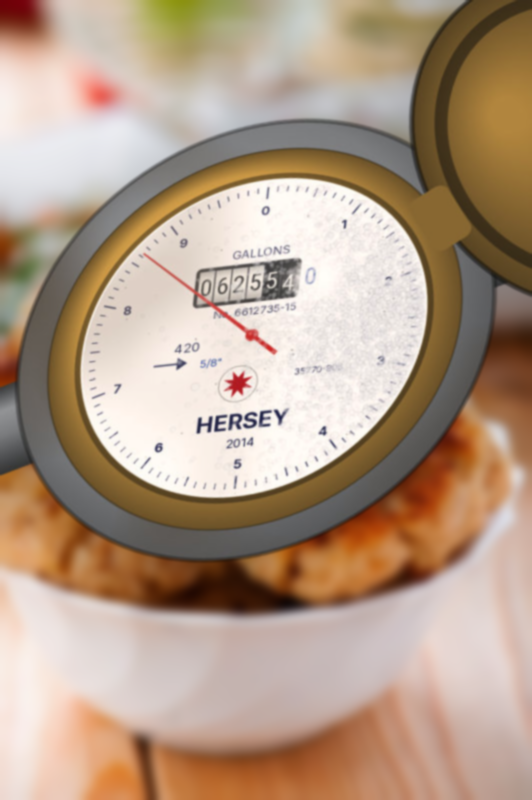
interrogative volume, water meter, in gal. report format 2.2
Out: 625538.6
